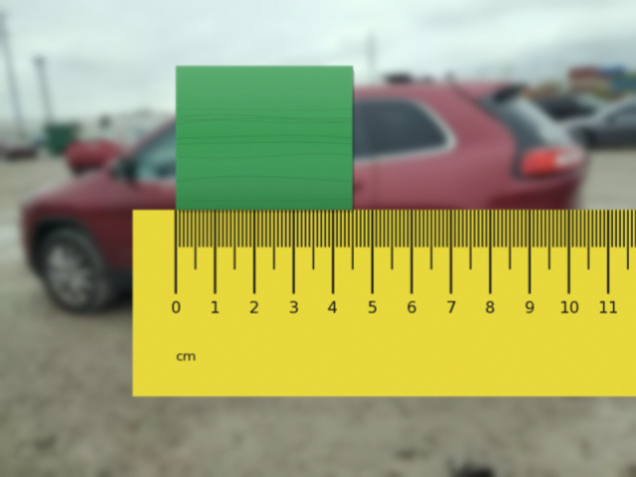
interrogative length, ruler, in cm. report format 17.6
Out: 4.5
